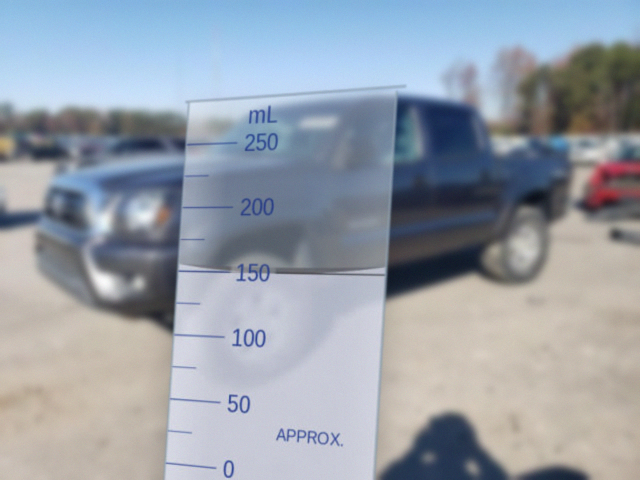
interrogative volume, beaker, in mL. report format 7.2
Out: 150
